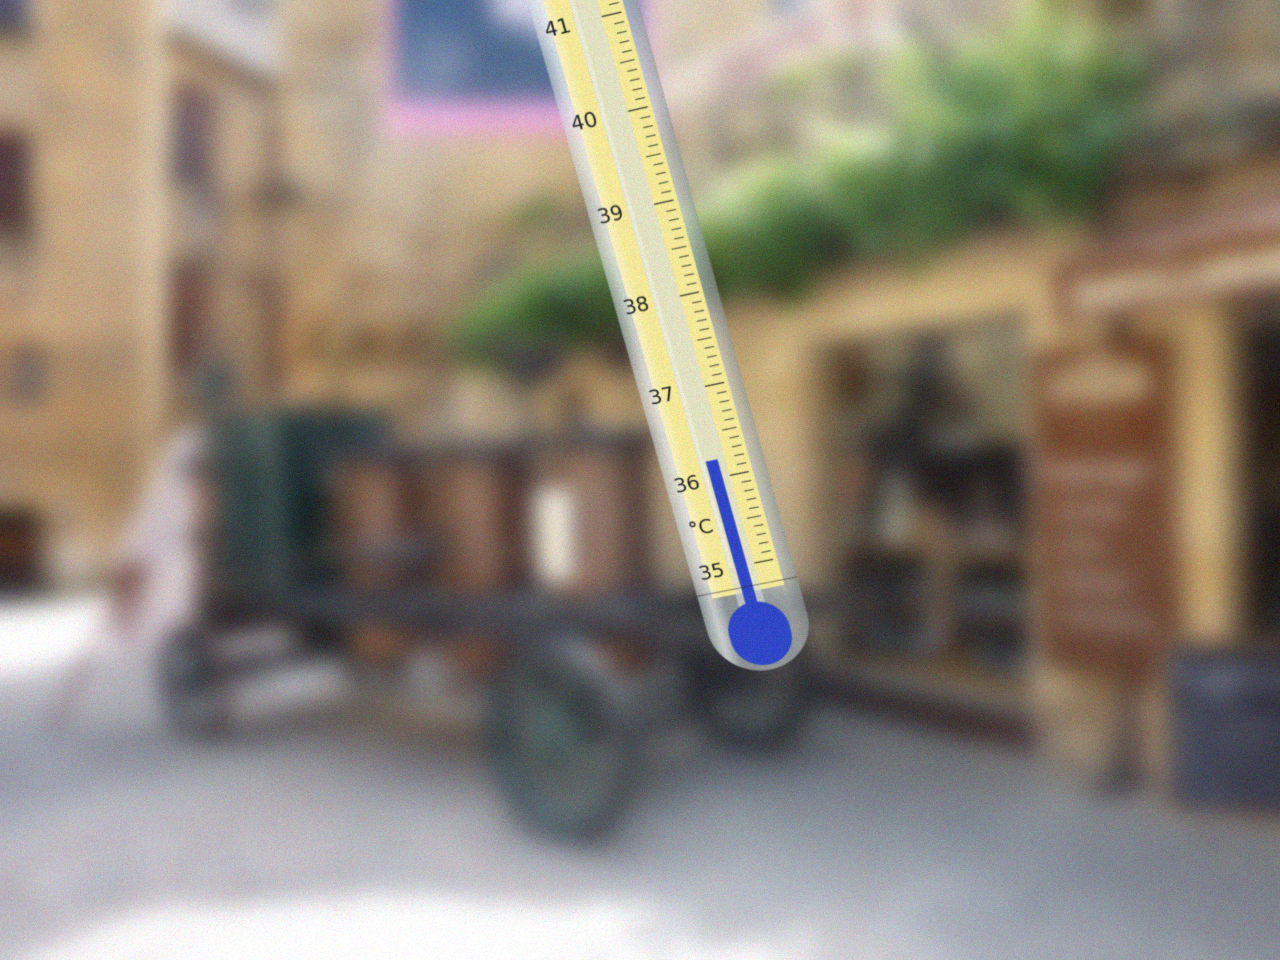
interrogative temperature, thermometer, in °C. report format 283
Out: 36.2
